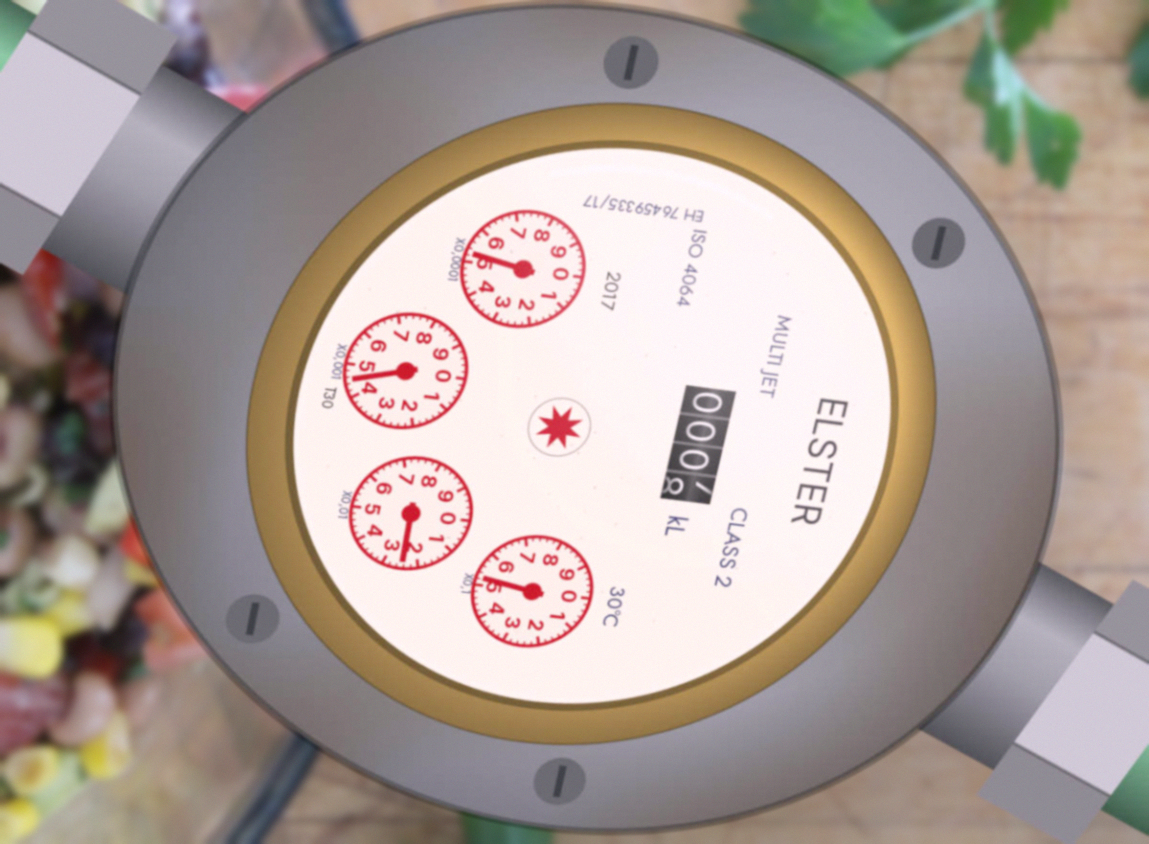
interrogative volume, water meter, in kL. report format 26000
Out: 7.5245
